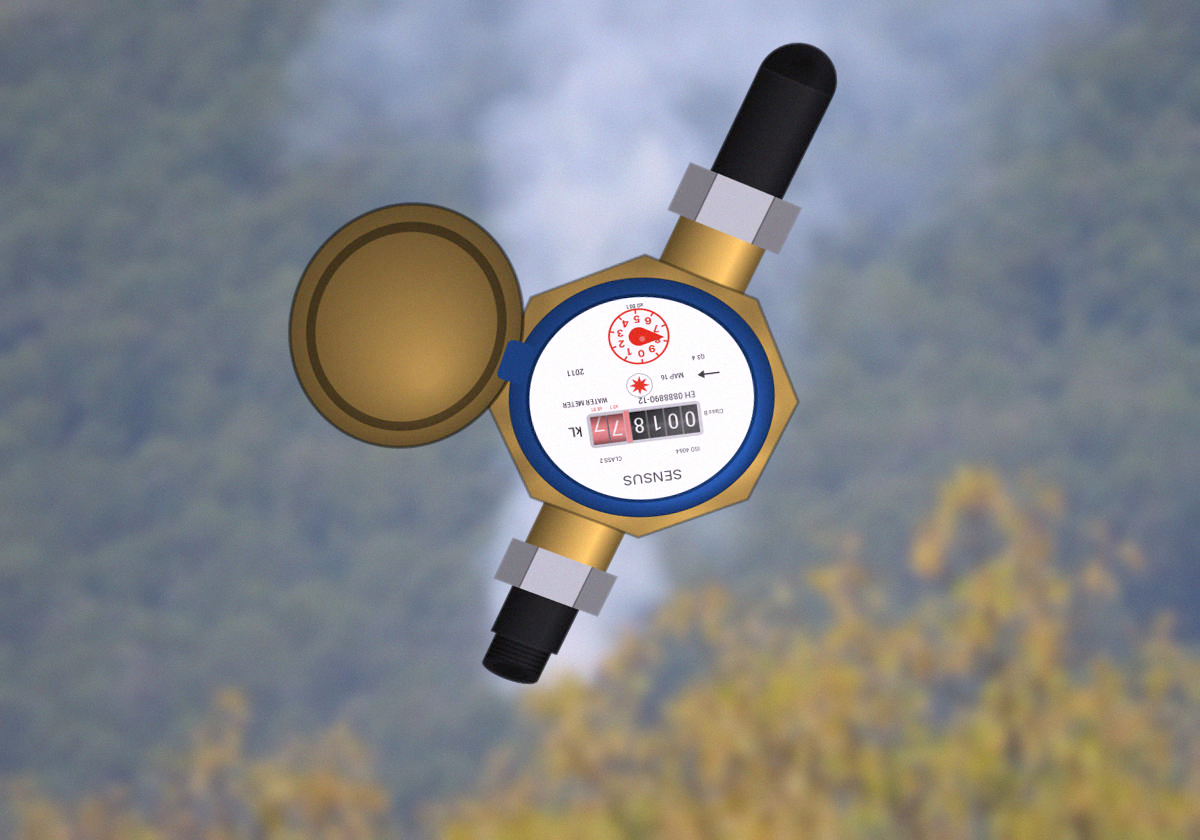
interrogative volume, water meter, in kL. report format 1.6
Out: 18.767
